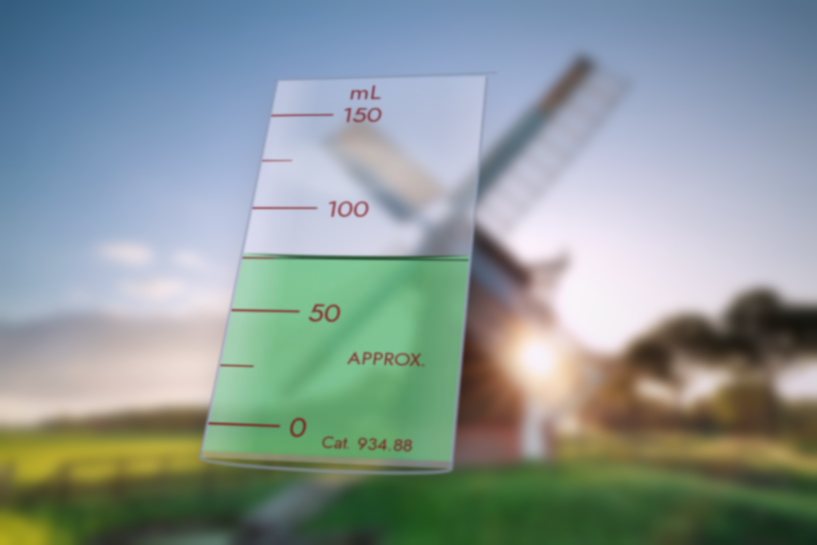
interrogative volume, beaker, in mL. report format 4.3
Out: 75
